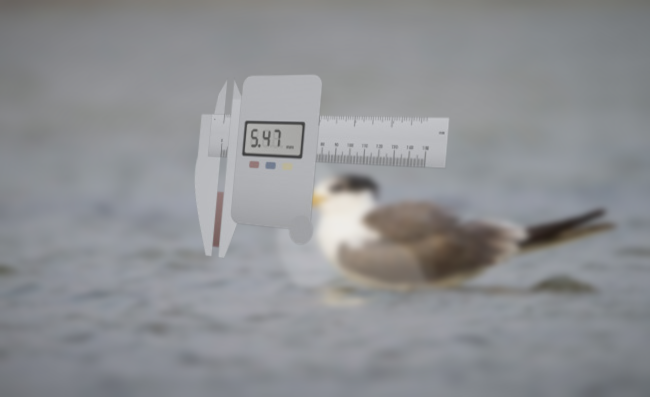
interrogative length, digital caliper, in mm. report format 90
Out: 5.47
